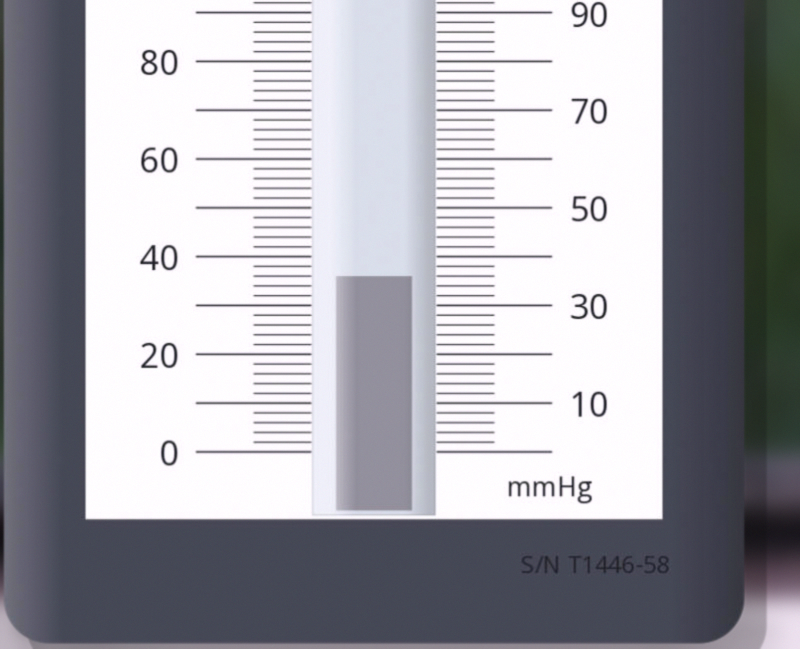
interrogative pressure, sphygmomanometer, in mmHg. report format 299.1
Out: 36
